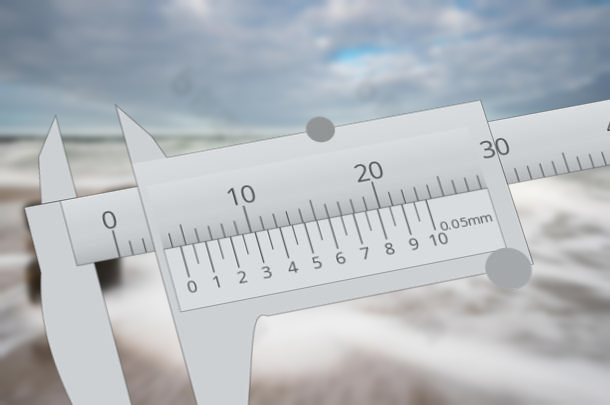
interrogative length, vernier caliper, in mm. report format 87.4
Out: 4.6
